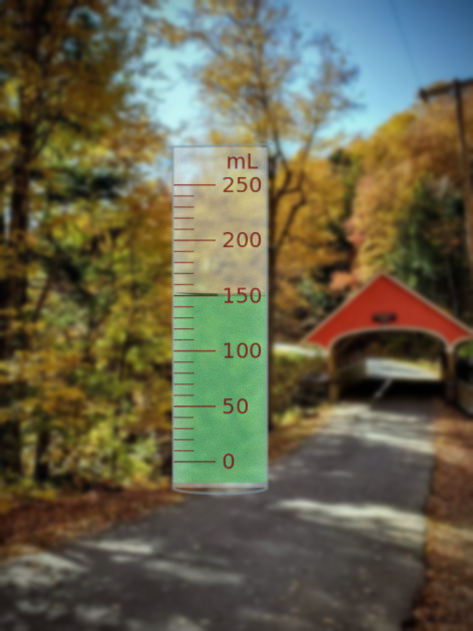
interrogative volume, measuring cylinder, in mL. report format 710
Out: 150
